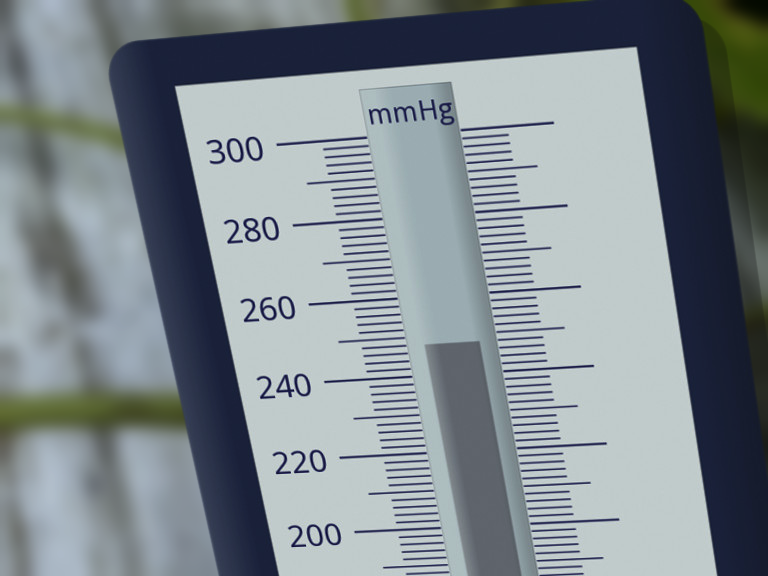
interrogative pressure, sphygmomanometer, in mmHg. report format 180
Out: 248
